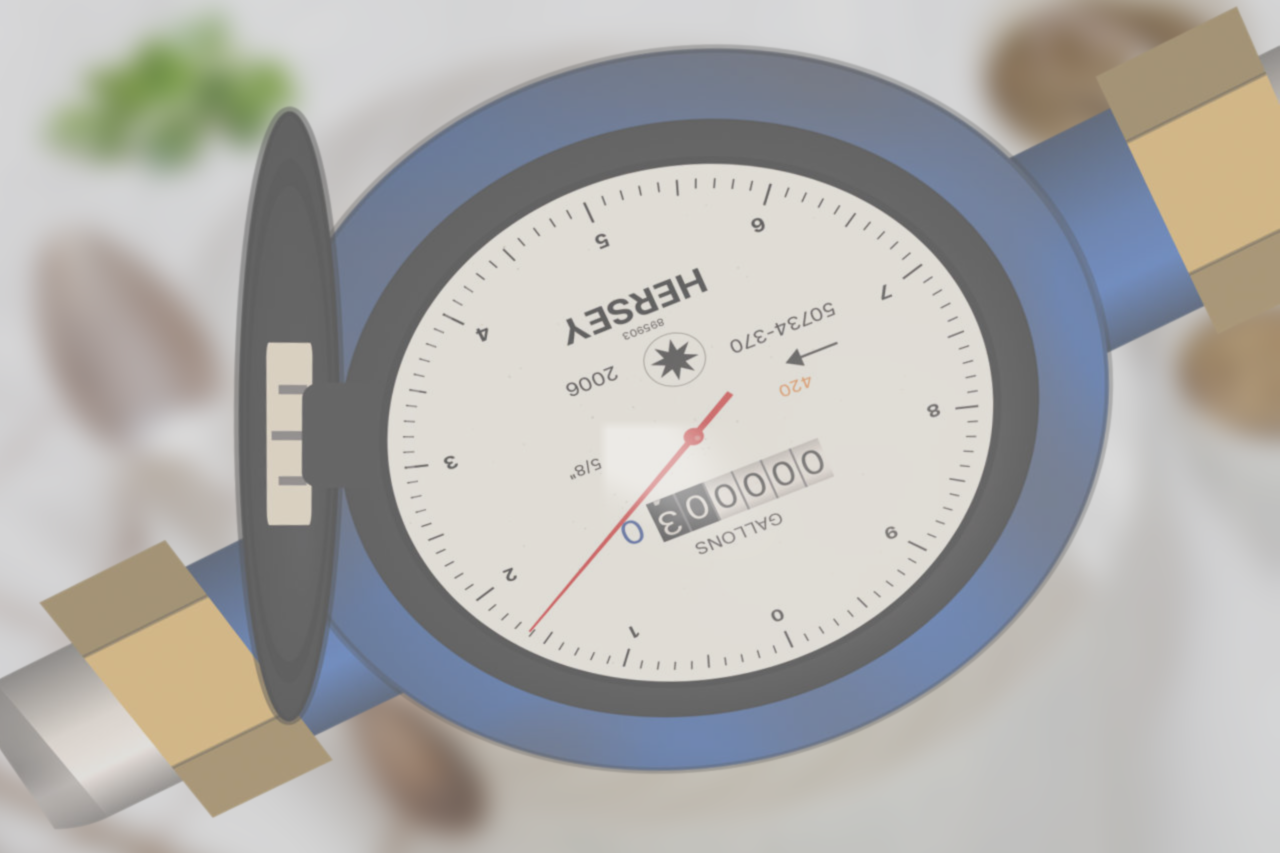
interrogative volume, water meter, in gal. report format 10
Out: 31.6
